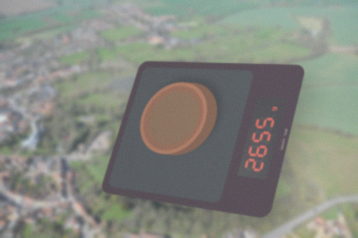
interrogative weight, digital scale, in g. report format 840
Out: 2655
